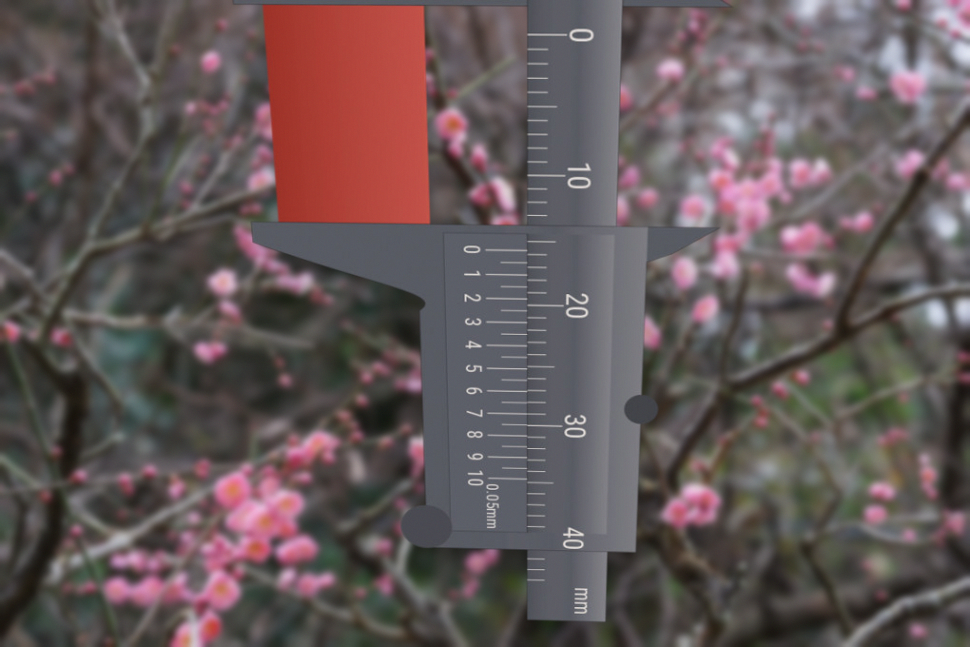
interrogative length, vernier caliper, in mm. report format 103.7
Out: 15.7
